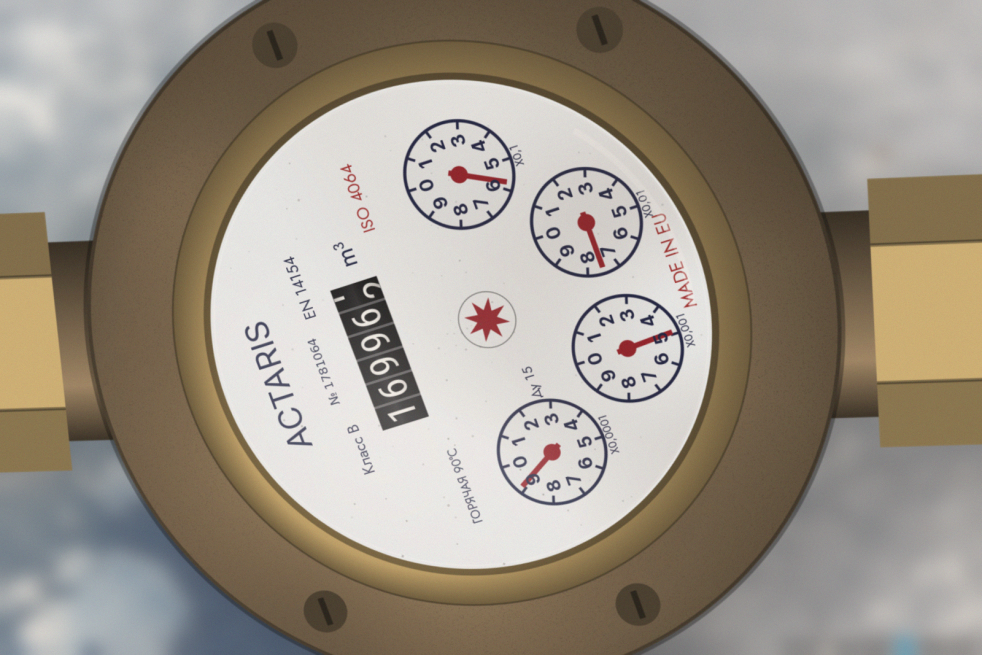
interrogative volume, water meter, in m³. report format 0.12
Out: 169961.5749
